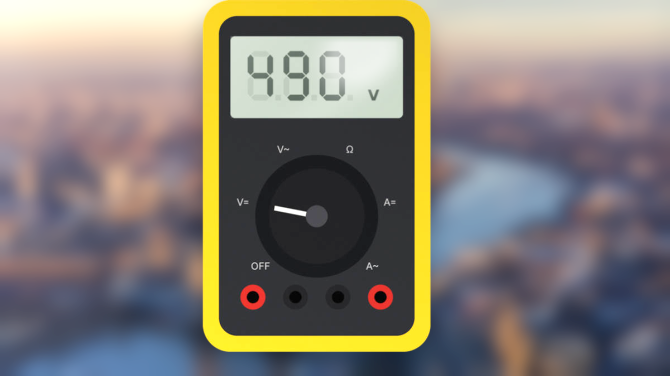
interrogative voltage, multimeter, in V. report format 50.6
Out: 490
